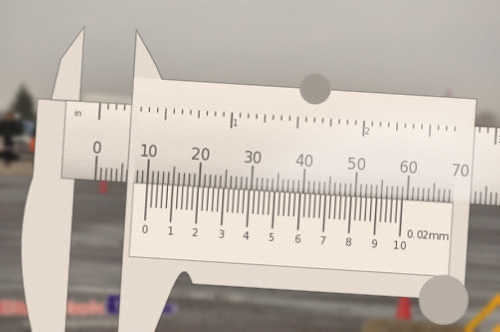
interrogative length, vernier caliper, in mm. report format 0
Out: 10.0
